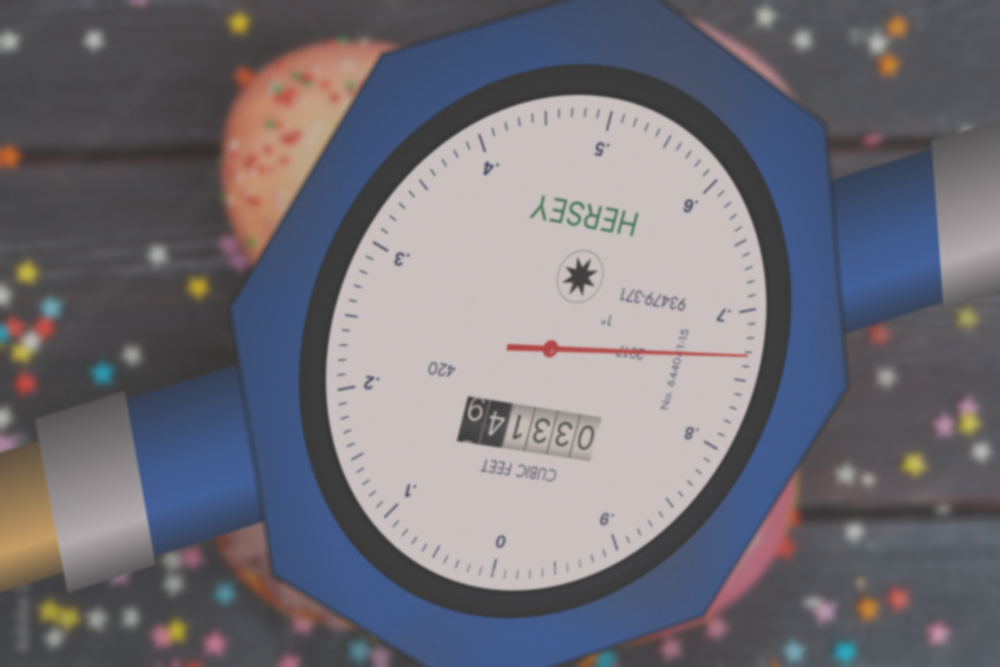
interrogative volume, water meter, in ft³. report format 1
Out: 33148.73
